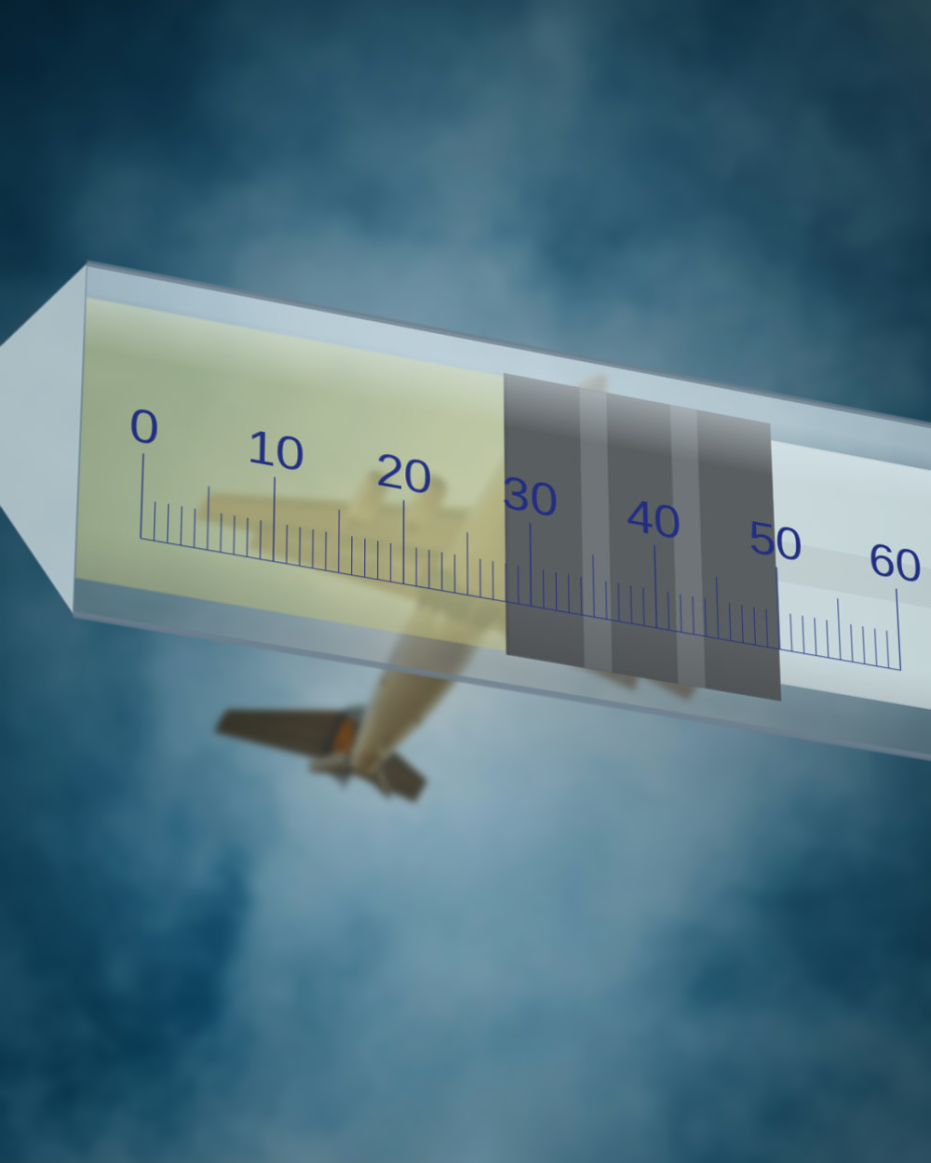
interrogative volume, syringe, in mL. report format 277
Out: 28
